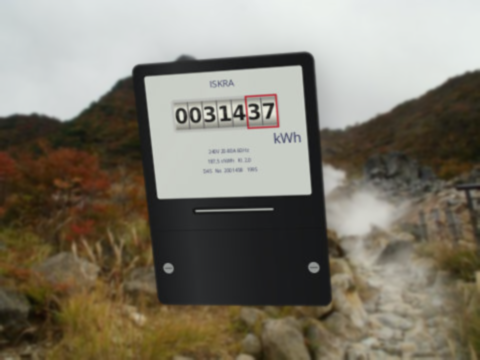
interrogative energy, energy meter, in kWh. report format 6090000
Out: 314.37
